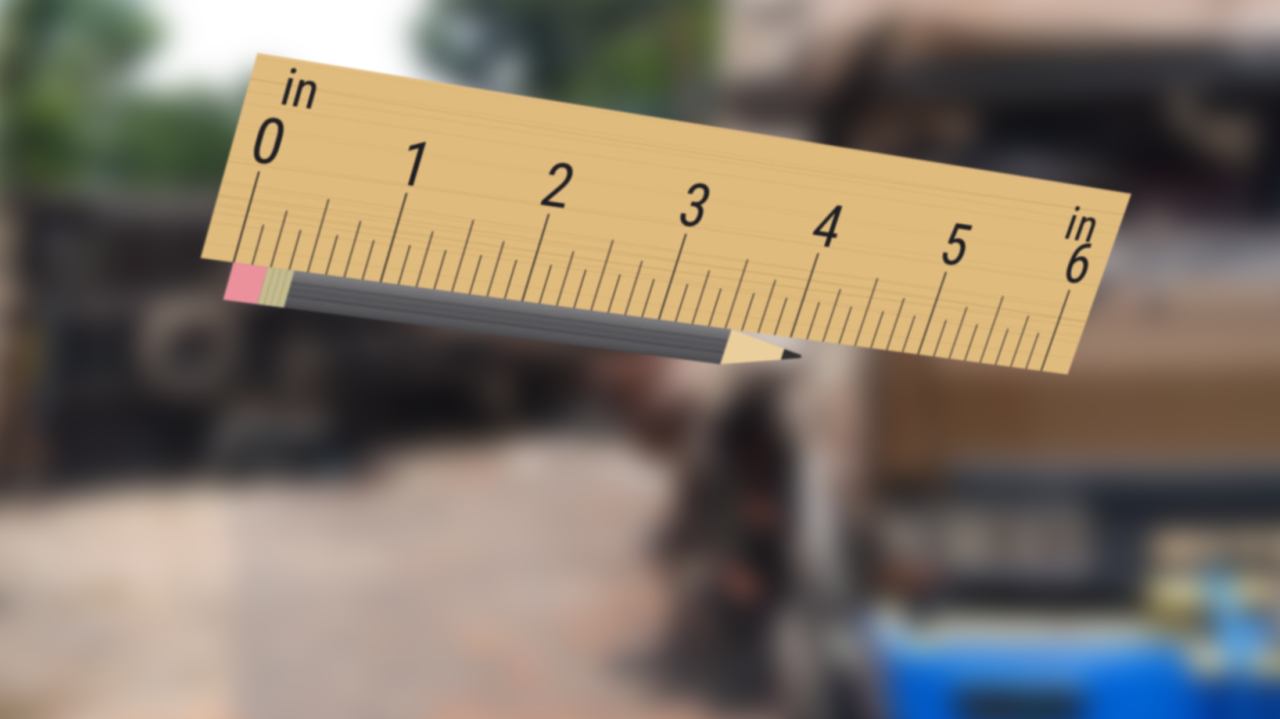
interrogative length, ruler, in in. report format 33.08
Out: 4.125
